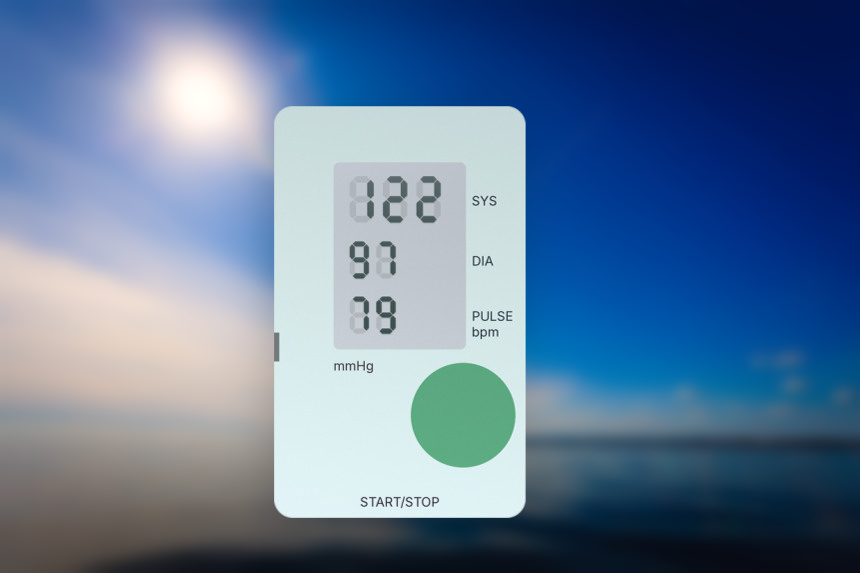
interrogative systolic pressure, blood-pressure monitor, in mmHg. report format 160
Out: 122
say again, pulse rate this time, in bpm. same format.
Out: 79
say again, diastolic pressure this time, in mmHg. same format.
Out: 97
